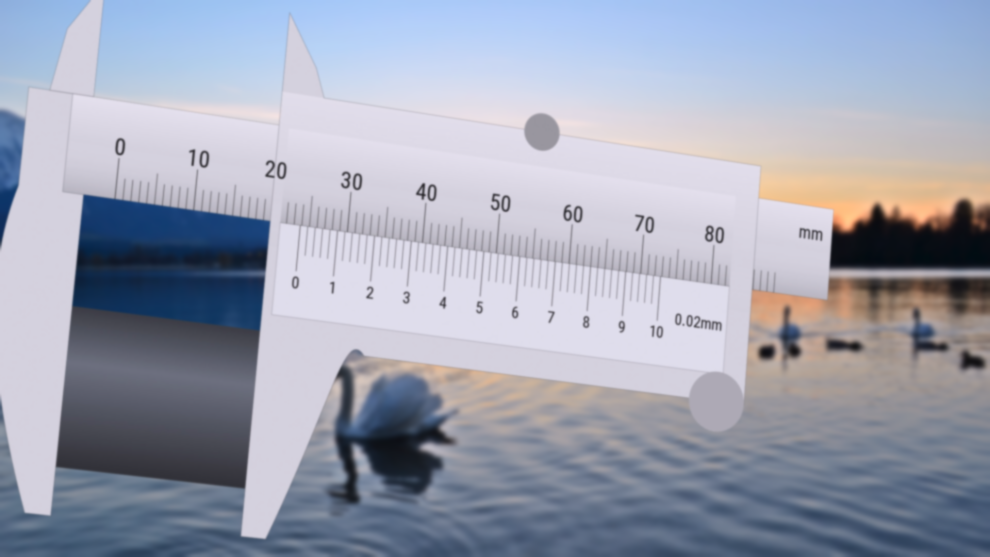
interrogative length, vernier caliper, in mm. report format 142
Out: 23.8
